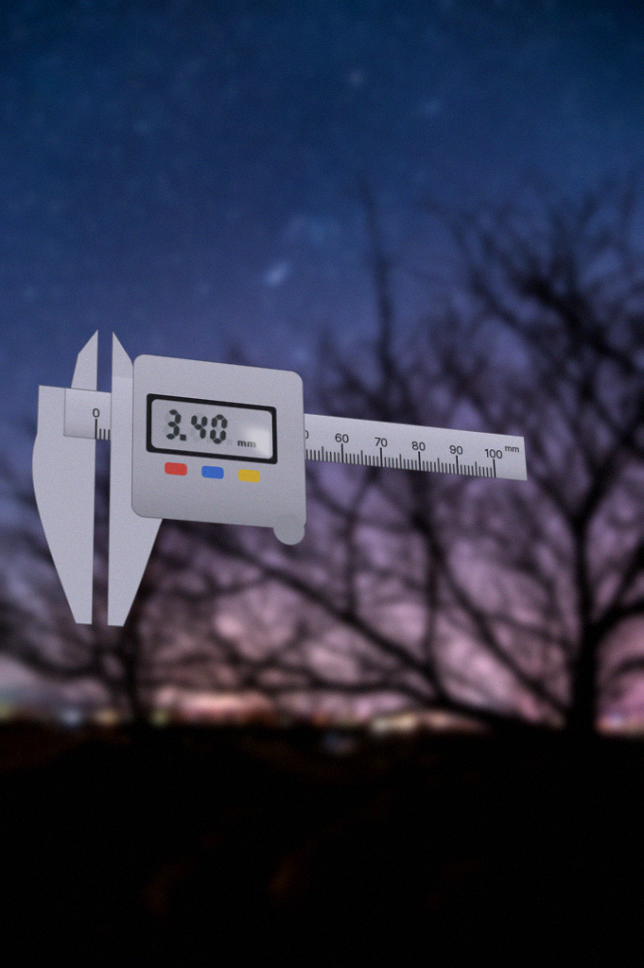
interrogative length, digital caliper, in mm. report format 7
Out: 3.40
